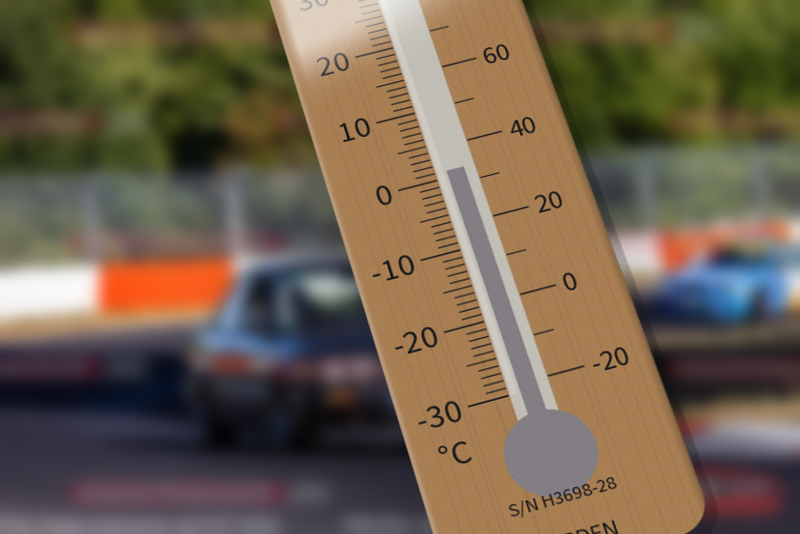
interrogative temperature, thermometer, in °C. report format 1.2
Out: 1
